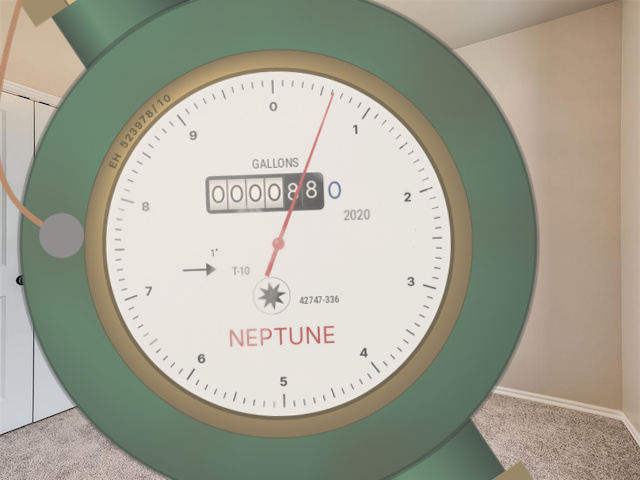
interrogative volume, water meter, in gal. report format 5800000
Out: 880.6
